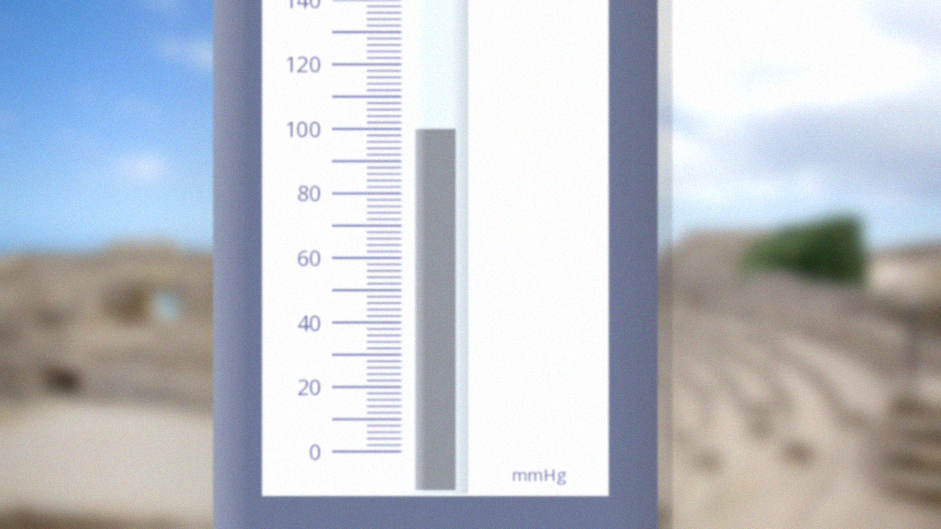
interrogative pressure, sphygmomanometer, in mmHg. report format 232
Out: 100
